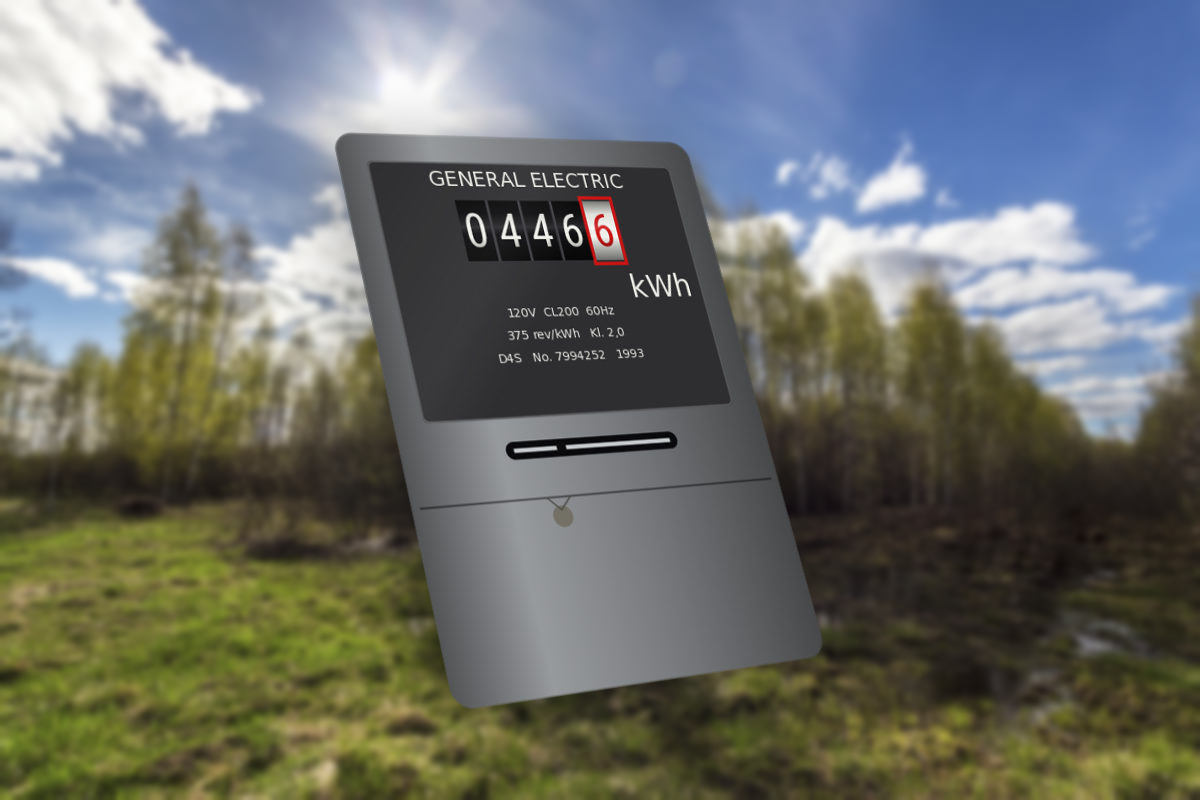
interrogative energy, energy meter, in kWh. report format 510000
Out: 446.6
